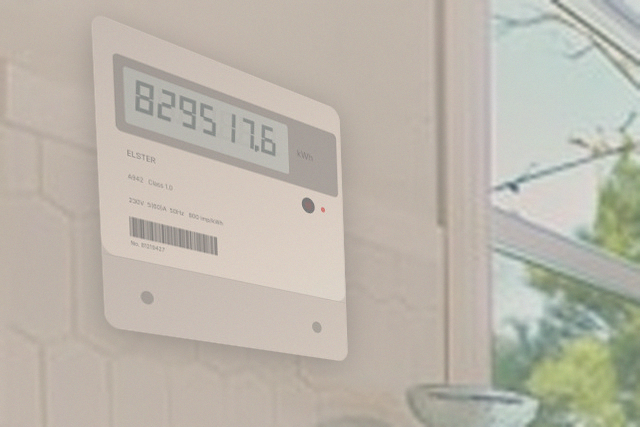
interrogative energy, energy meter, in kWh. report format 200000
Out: 829517.6
